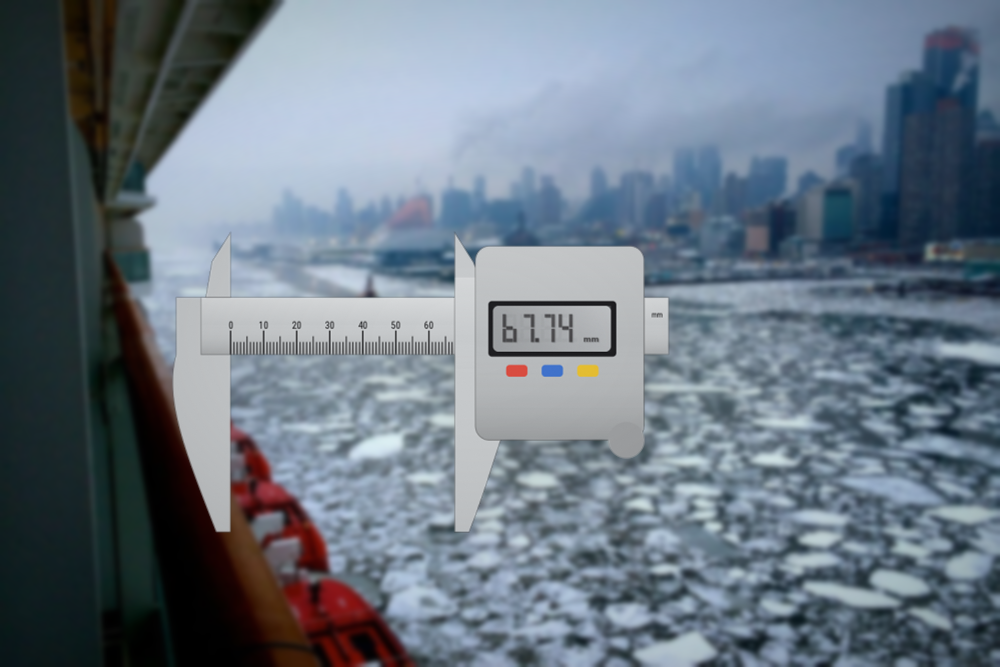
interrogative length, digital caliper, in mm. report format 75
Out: 67.74
